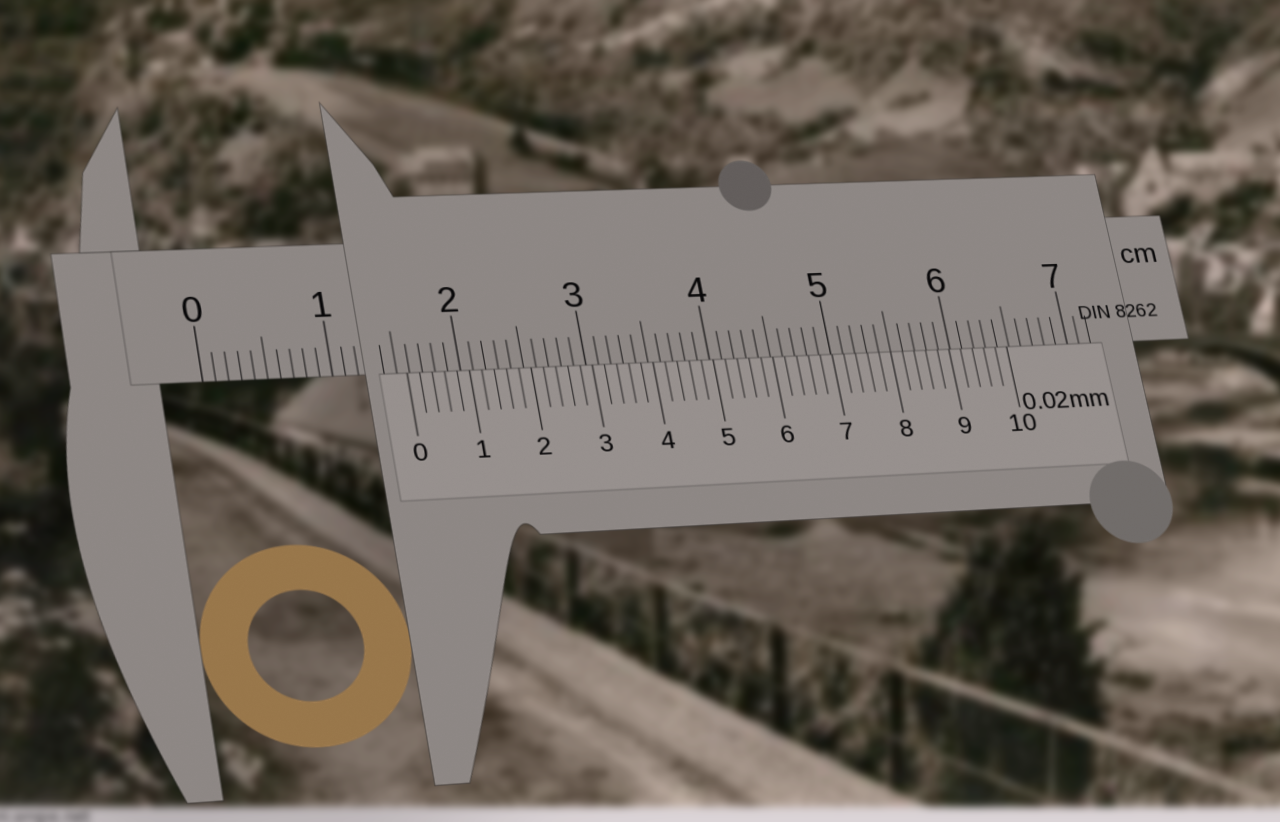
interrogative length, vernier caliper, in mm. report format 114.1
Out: 15.8
